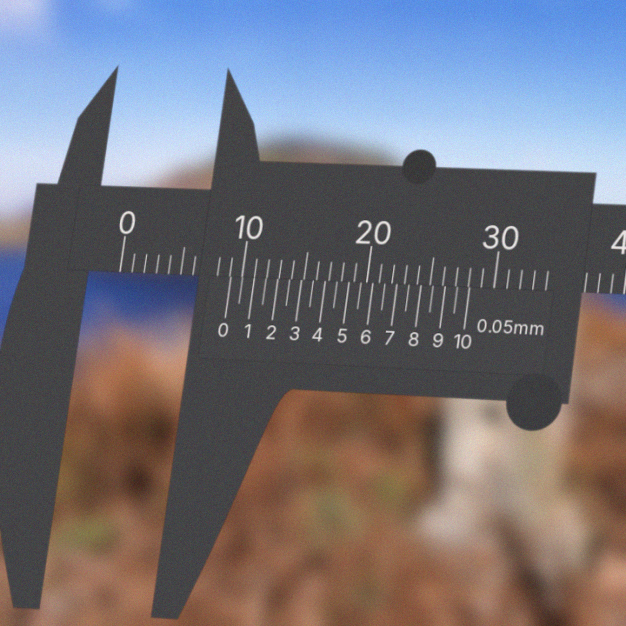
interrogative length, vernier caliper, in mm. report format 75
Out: 9.1
